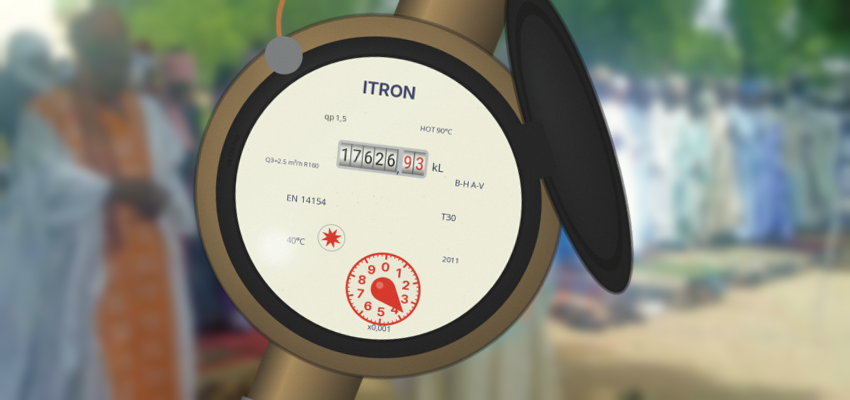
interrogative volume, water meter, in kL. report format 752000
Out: 17626.933
